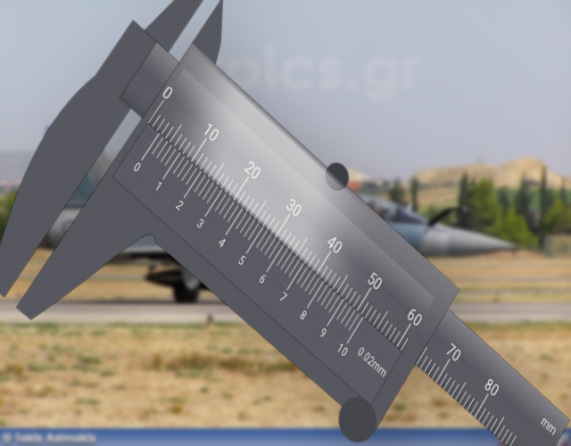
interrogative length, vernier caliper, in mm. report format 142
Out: 2.6
